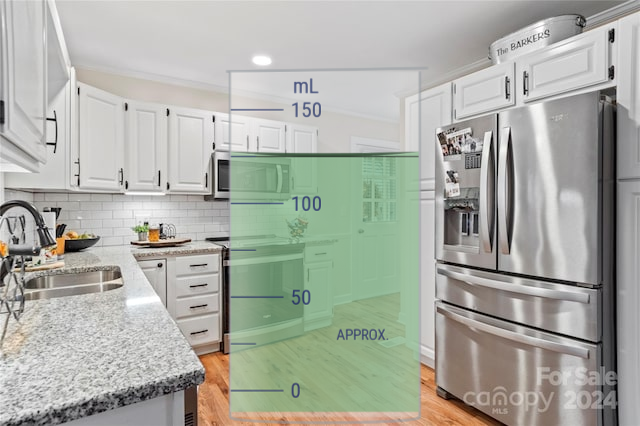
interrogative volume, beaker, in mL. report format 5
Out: 125
